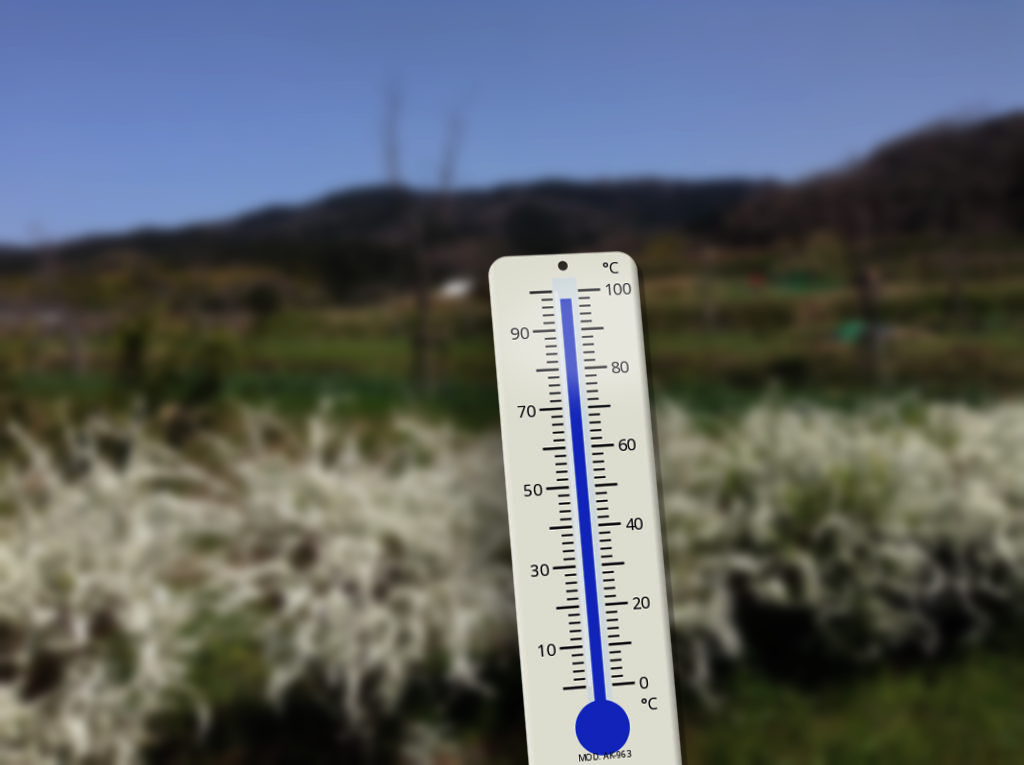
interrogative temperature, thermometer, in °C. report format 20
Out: 98
